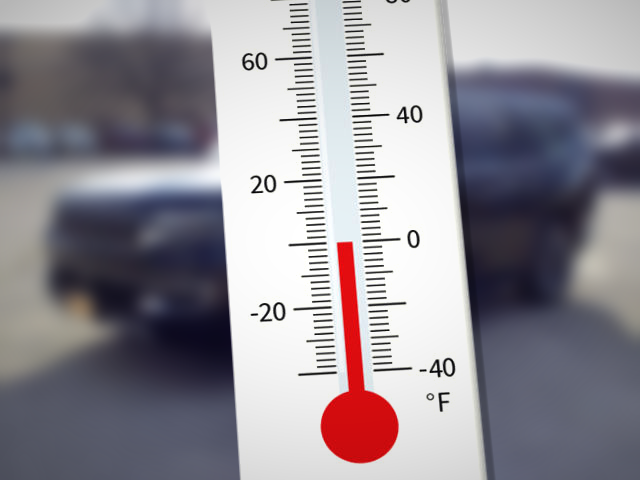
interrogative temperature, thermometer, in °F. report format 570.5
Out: 0
